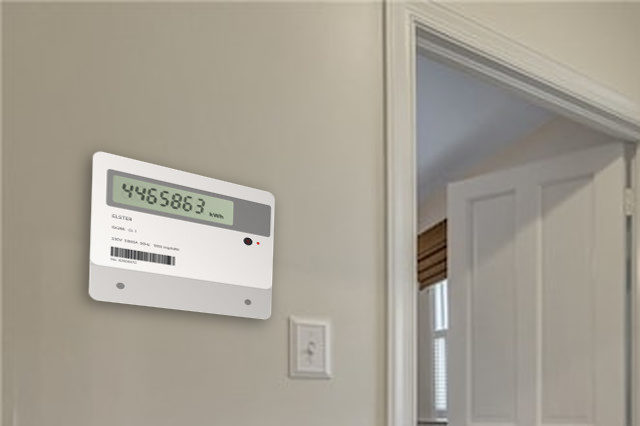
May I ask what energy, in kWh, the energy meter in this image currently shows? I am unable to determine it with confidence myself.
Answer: 4465863 kWh
